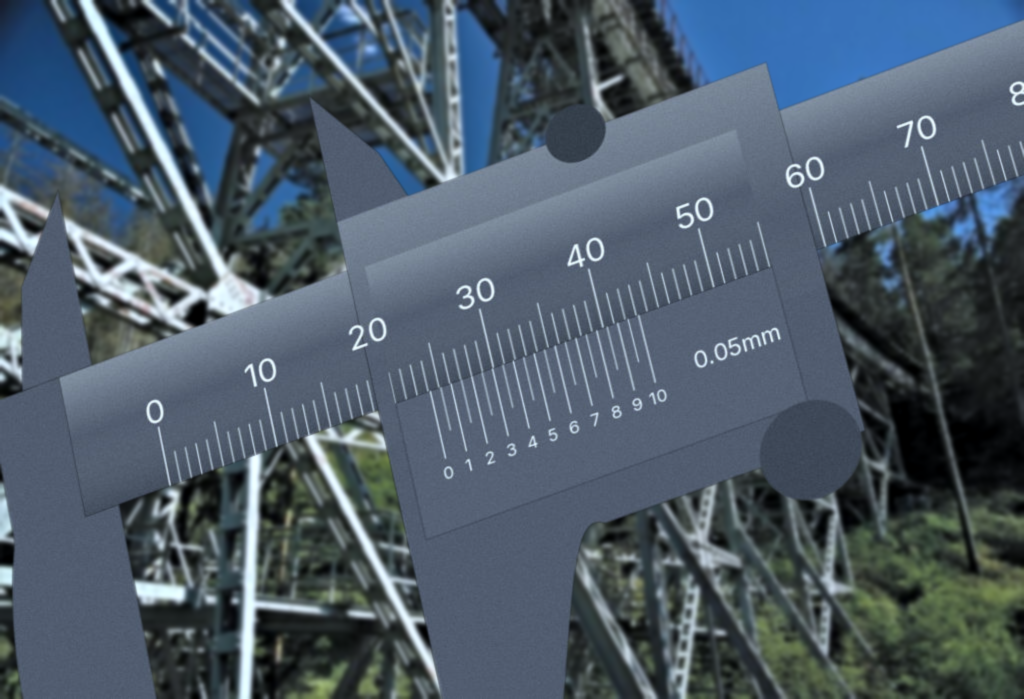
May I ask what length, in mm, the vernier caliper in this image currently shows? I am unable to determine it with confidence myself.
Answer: 24.2 mm
